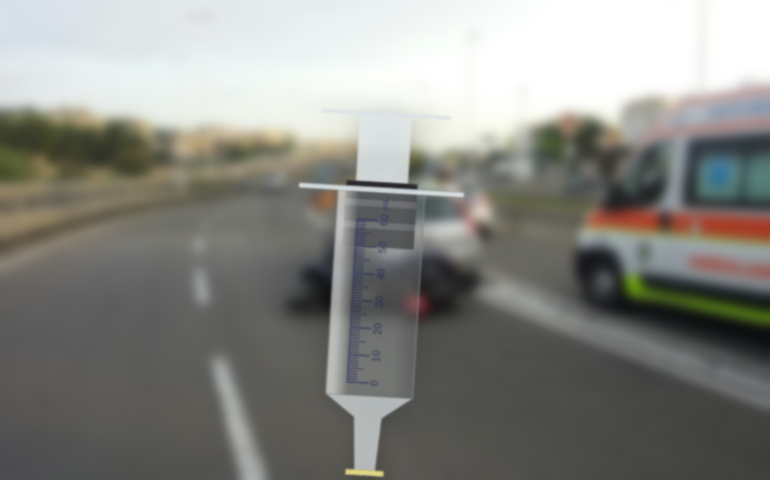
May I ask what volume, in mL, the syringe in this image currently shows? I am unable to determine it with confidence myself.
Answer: 50 mL
